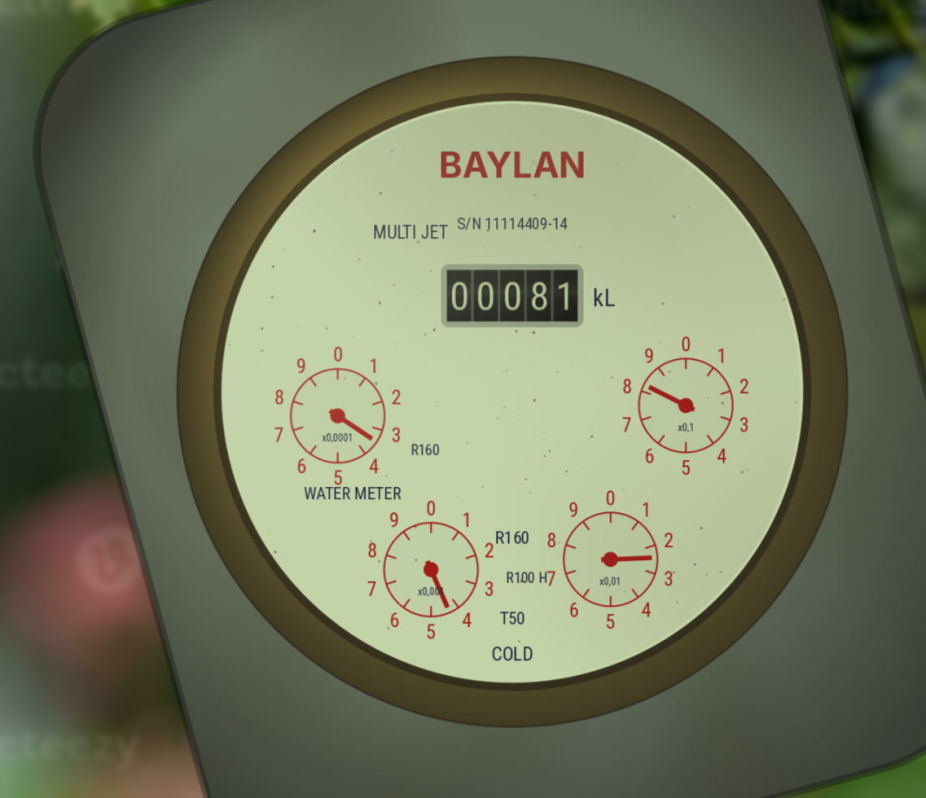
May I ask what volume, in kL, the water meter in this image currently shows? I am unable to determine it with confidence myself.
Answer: 81.8243 kL
